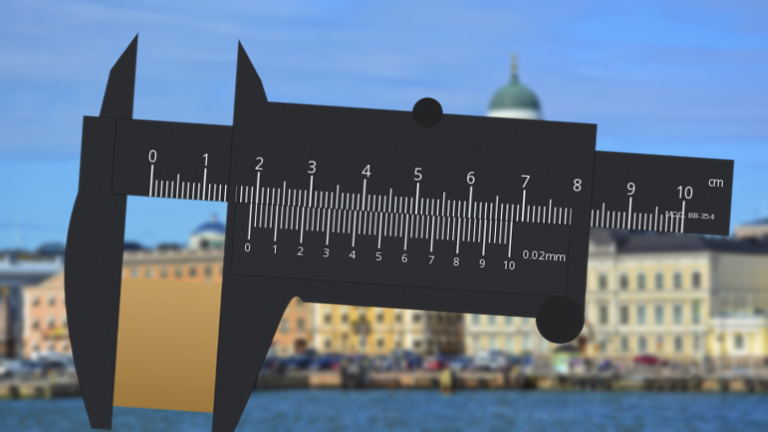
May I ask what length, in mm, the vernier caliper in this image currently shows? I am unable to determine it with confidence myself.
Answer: 19.0 mm
